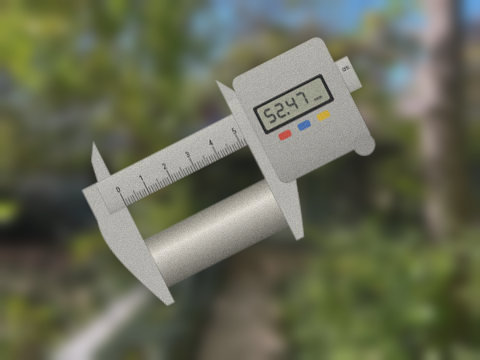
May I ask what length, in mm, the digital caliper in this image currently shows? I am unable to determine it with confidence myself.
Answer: 52.47 mm
